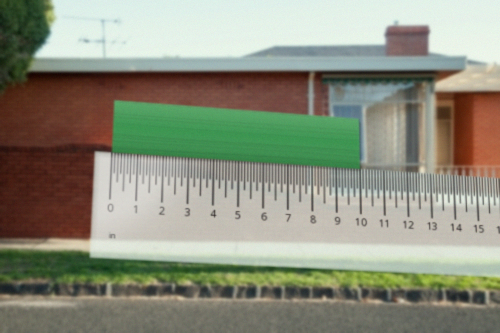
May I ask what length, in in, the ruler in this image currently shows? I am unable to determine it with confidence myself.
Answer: 10 in
